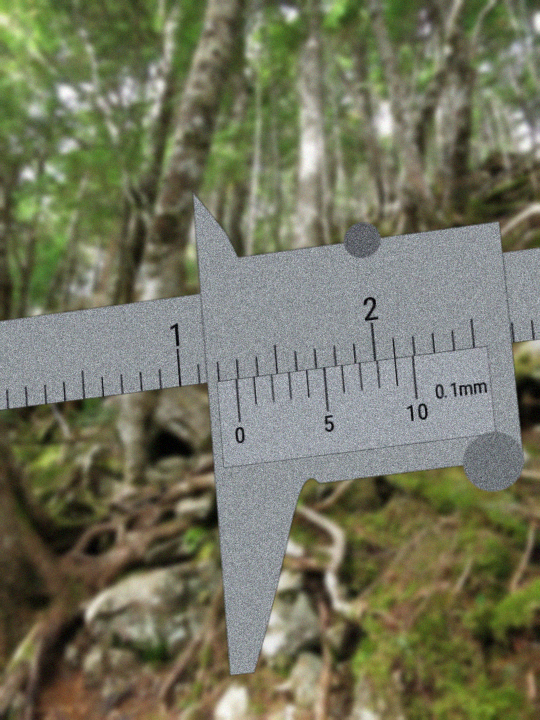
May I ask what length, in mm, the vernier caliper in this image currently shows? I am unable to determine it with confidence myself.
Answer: 12.9 mm
